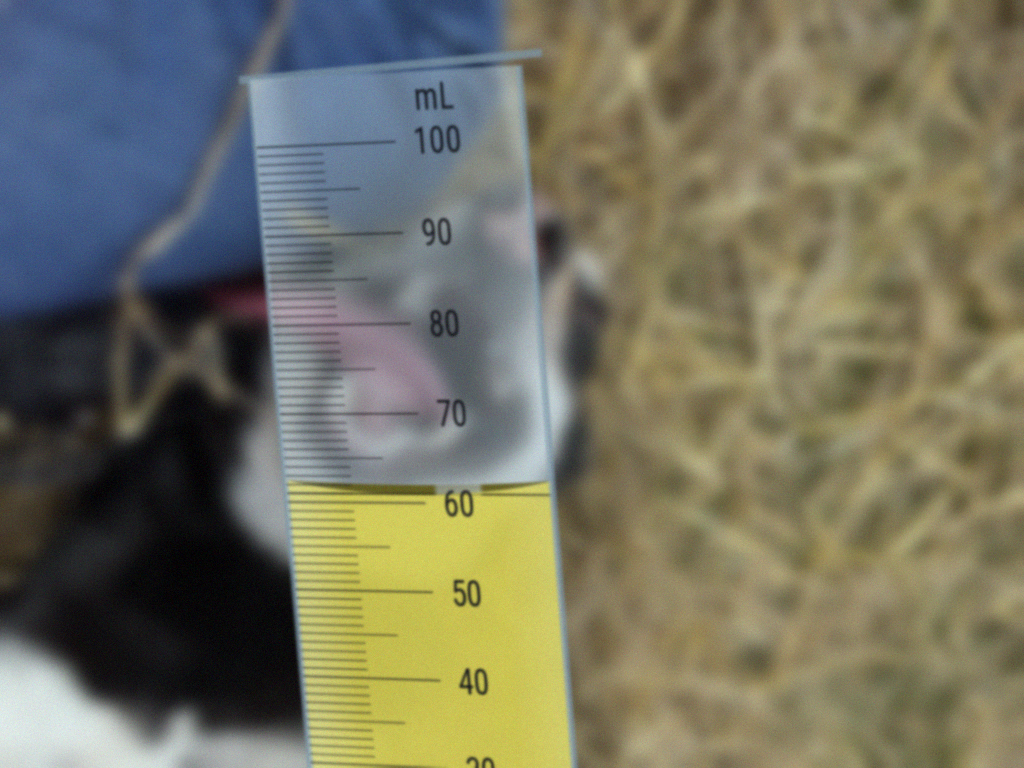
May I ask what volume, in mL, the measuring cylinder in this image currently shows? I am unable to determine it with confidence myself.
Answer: 61 mL
